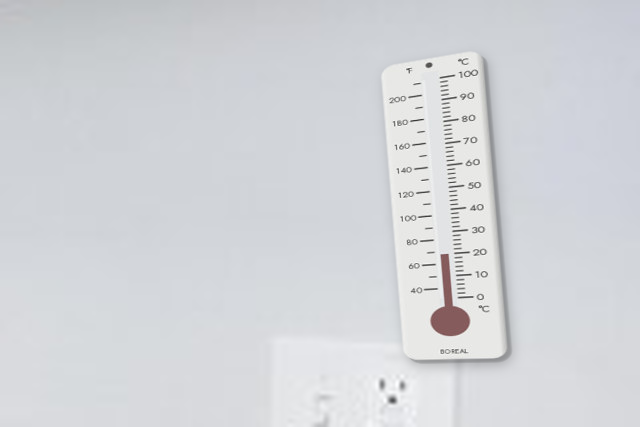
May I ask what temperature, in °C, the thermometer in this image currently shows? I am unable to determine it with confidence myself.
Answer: 20 °C
